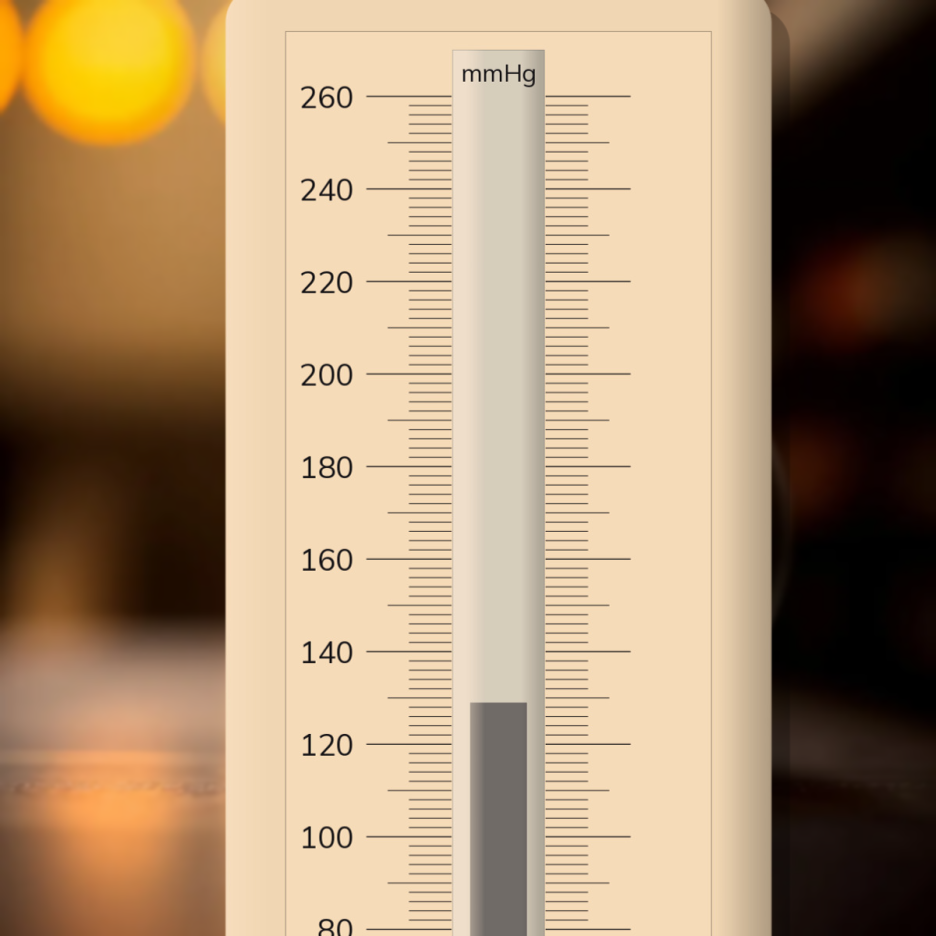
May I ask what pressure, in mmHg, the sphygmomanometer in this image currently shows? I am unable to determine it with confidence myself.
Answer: 129 mmHg
